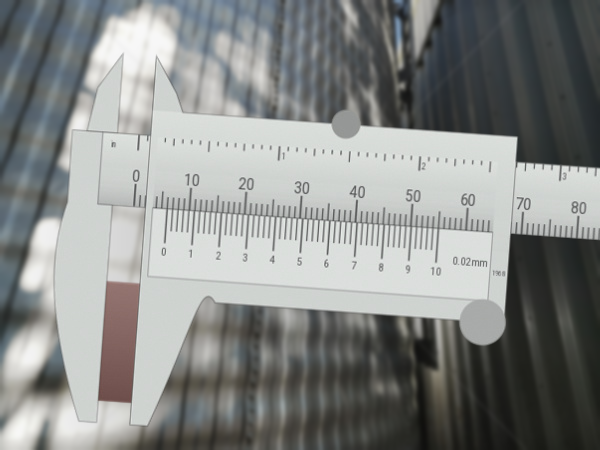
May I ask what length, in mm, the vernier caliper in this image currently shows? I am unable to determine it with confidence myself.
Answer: 6.0 mm
